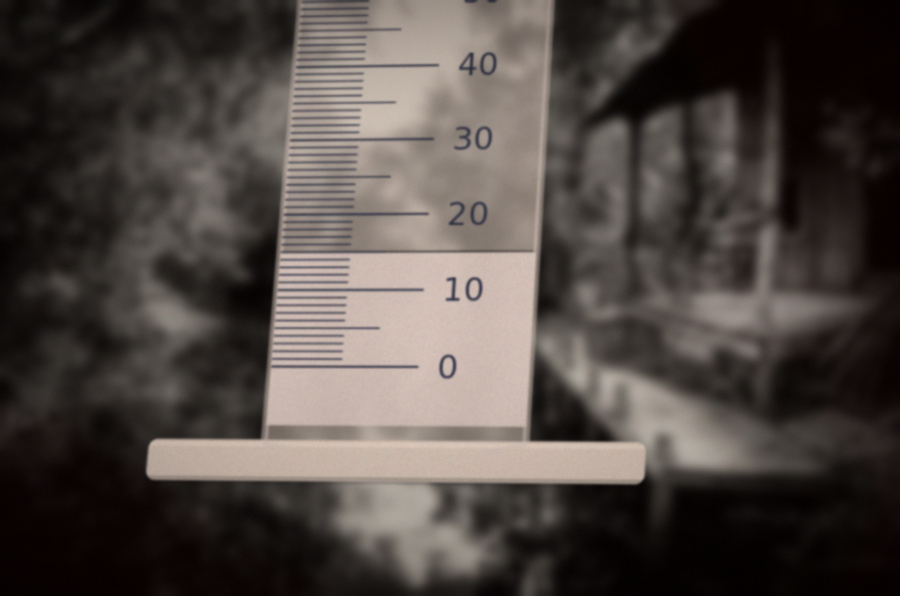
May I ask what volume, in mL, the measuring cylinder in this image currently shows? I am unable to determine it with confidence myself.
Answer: 15 mL
